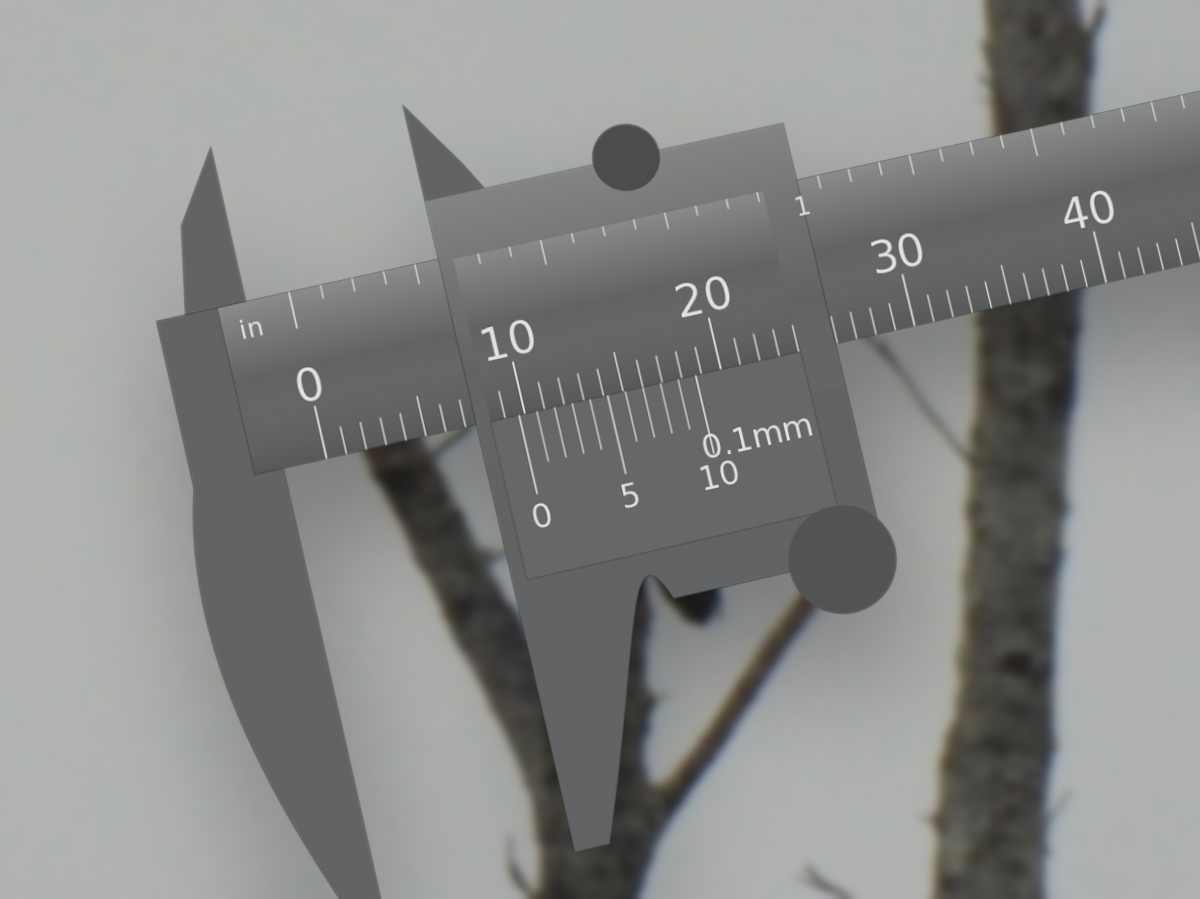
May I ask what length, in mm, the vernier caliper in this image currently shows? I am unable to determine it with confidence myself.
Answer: 9.7 mm
